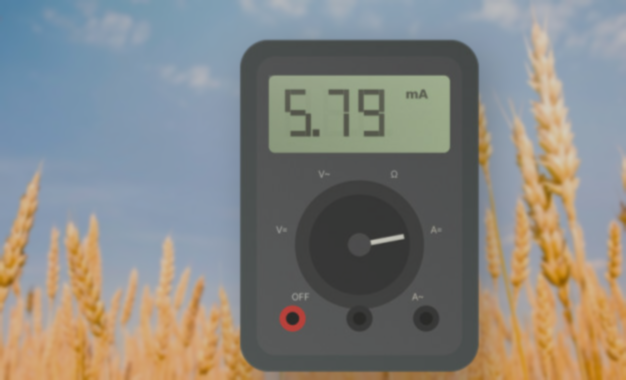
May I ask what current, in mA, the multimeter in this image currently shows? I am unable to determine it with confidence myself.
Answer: 5.79 mA
